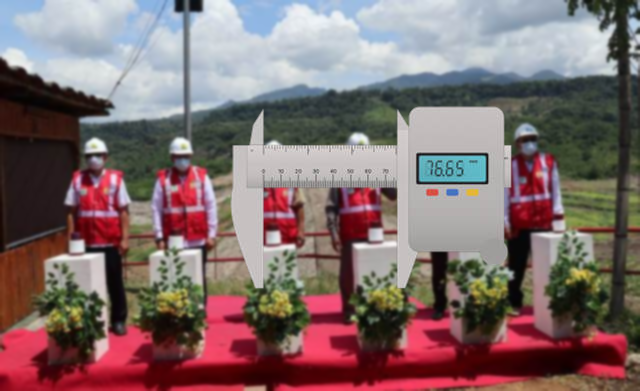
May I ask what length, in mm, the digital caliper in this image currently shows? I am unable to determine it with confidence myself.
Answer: 76.65 mm
